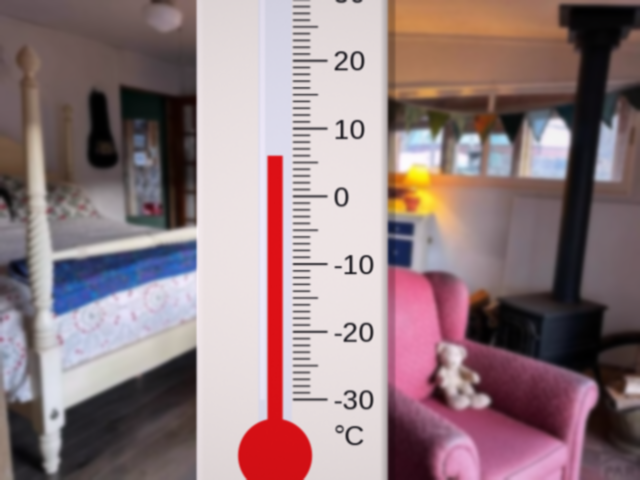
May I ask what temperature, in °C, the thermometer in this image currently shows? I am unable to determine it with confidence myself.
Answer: 6 °C
